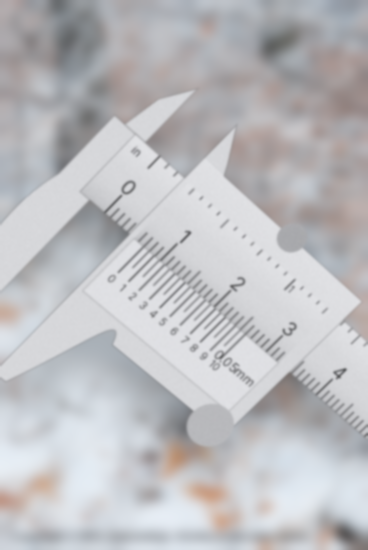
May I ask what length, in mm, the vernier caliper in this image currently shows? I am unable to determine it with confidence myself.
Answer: 7.0 mm
